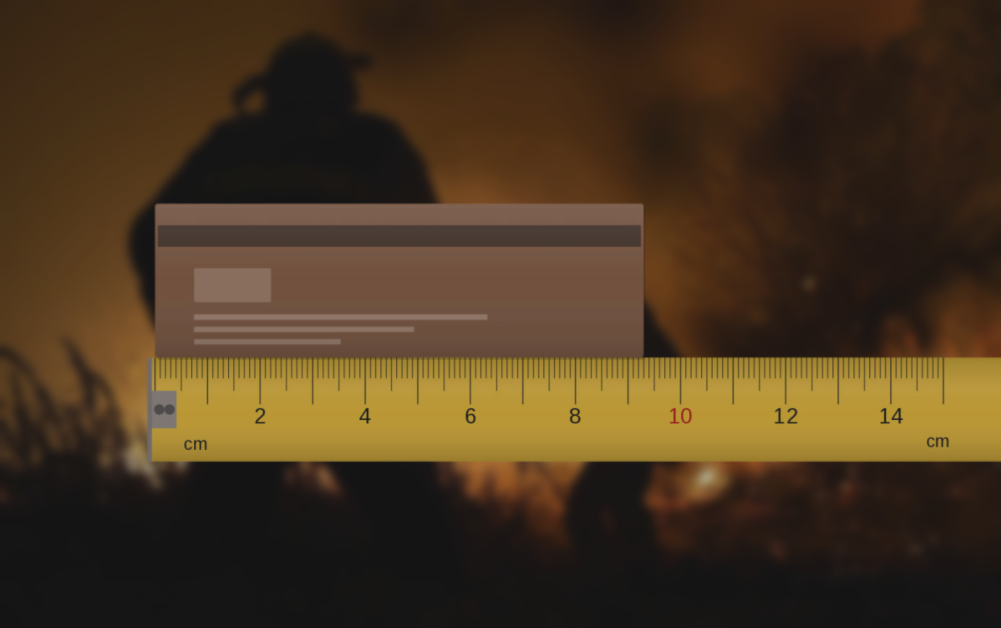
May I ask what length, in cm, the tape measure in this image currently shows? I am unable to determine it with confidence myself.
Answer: 9.3 cm
